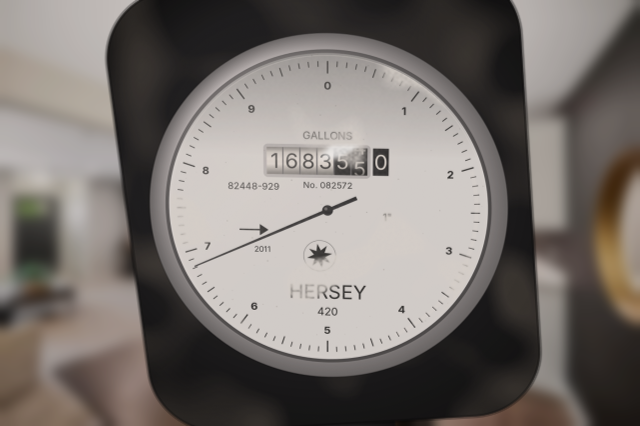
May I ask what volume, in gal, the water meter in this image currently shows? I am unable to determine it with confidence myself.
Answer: 1683546.8 gal
